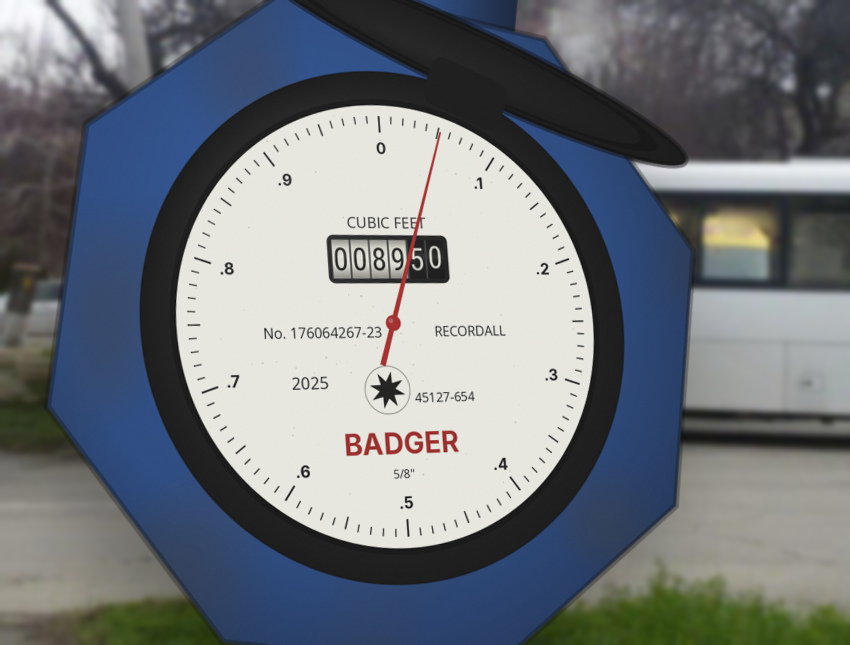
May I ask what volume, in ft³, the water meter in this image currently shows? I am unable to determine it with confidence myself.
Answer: 8950.05 ft³
